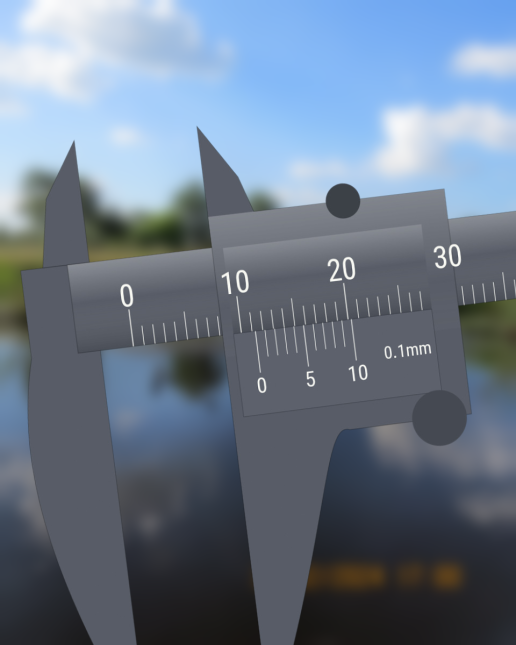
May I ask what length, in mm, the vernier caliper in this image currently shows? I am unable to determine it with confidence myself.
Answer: 11.3 mm
